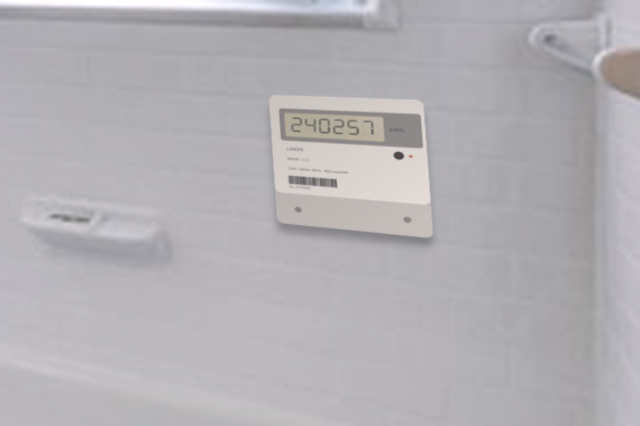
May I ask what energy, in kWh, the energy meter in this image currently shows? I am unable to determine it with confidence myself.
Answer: 240257 kWh
